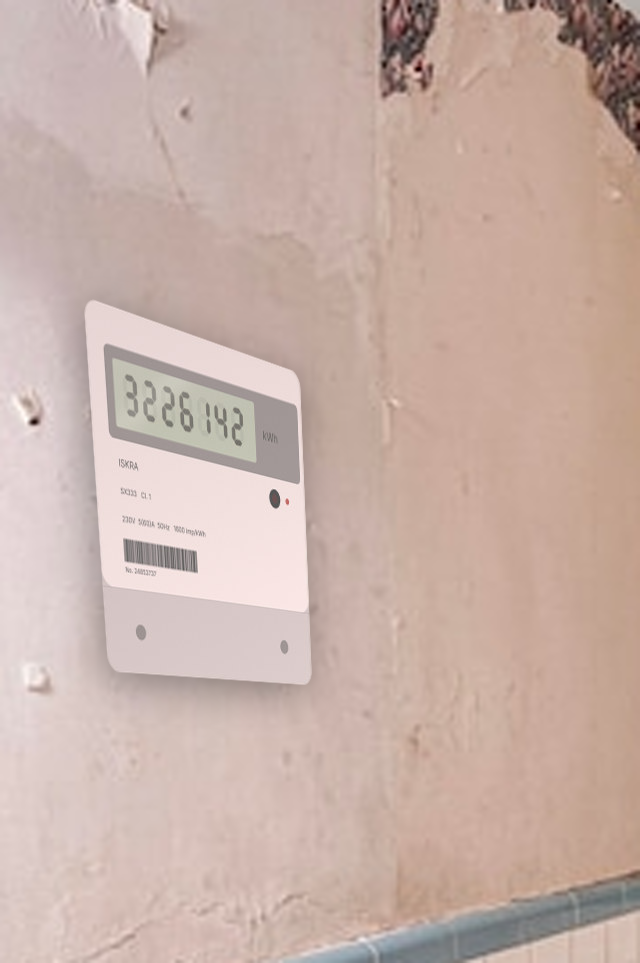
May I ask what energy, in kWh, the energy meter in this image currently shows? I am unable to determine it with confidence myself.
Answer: 3226142 kWh
